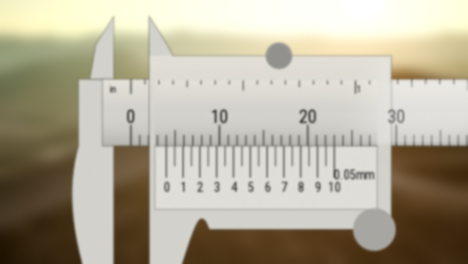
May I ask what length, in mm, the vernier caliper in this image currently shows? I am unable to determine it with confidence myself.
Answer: 4.0 mm
